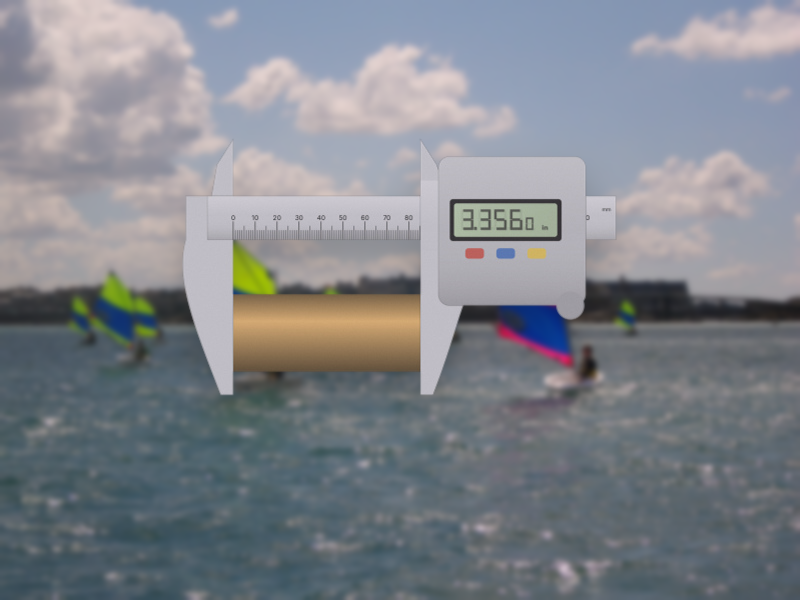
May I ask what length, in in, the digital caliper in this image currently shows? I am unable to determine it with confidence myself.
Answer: 3.3560 in
